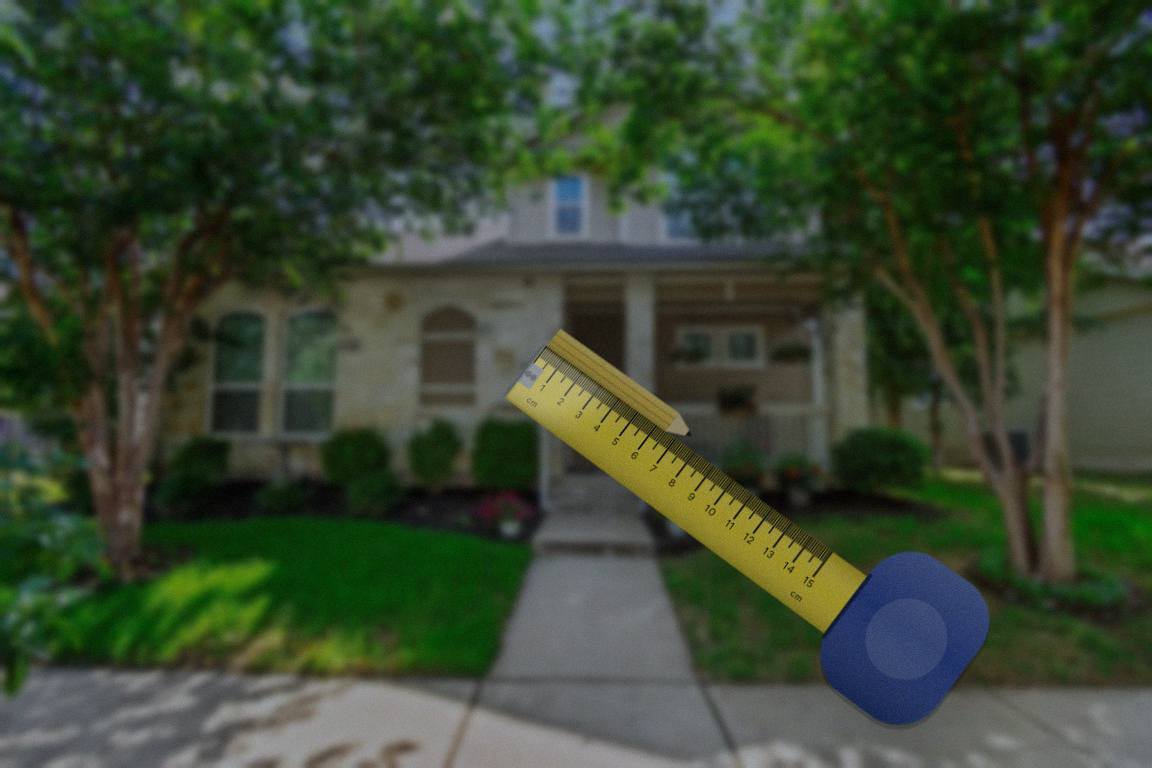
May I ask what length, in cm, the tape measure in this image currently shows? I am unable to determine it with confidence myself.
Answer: 7.5 cm
